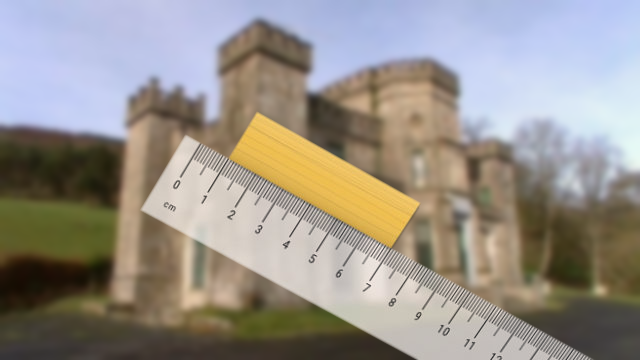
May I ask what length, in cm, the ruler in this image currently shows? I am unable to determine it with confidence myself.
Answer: 6 cm
